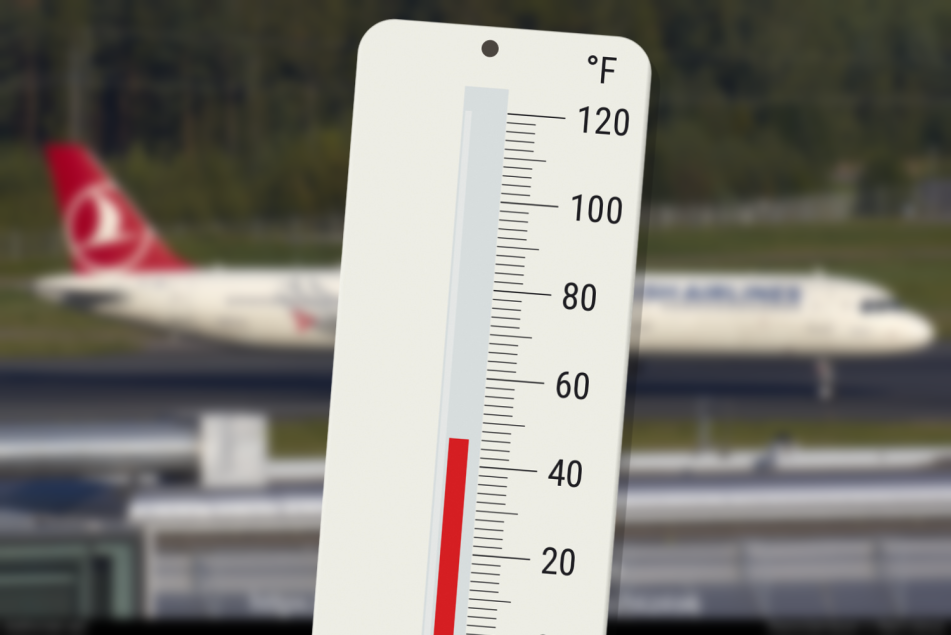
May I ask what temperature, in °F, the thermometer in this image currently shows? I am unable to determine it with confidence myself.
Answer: 46 °F
